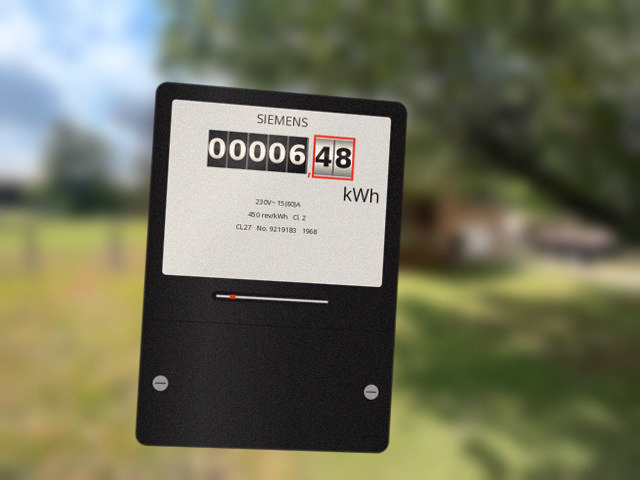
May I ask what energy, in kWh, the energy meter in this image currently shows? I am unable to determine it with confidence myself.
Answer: 6.48 kWh
